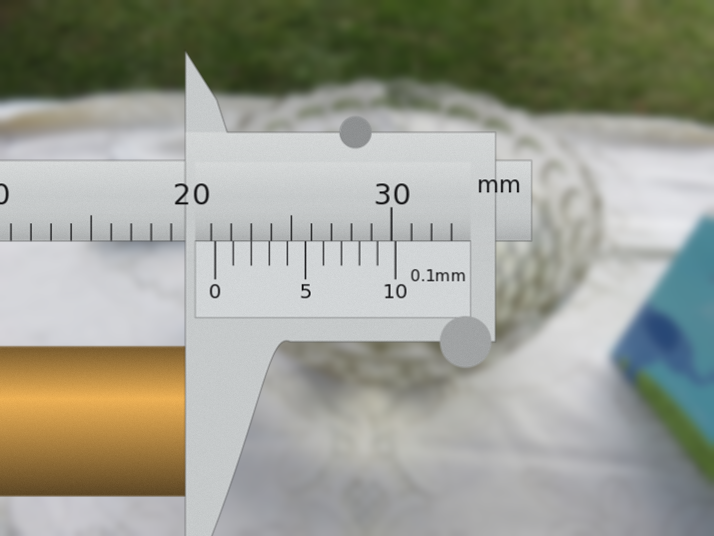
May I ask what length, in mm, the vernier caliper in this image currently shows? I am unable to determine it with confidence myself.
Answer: 21.2 mm
